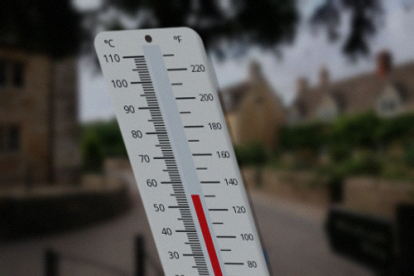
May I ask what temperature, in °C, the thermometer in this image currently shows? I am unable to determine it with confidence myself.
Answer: 55 °C
